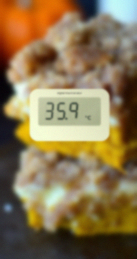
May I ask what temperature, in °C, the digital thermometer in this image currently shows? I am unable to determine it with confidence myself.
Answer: 35.9 °C
